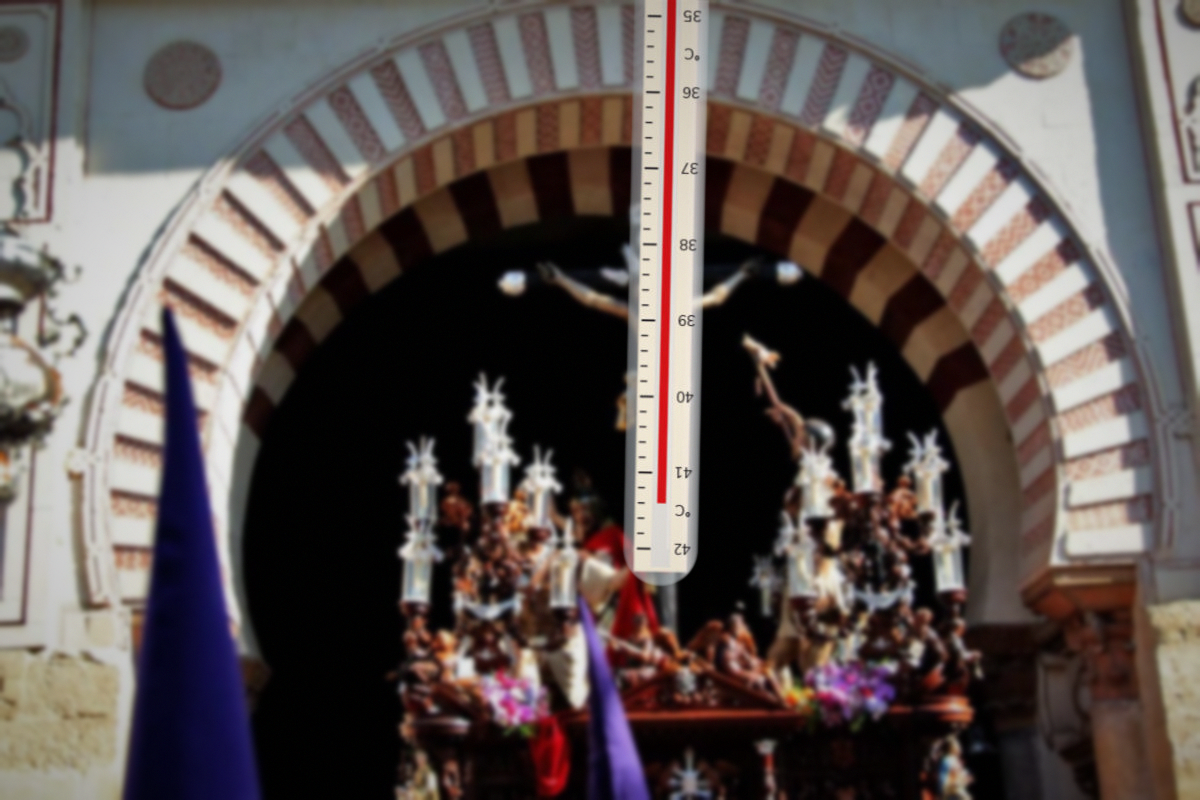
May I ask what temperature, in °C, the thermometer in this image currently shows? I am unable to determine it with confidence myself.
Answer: 41.4 °C
